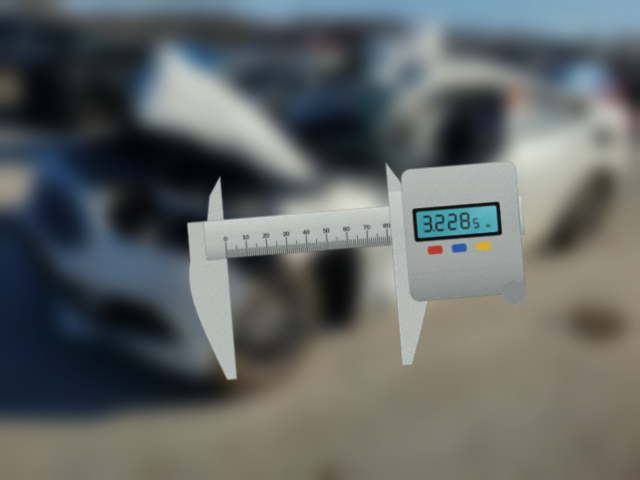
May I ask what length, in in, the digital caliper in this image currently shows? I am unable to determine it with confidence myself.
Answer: 3.2285 in
